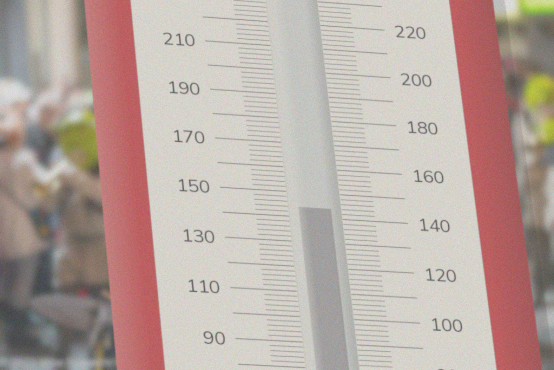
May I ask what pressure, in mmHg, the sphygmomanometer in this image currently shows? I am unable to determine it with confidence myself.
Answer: 144 mmHg
